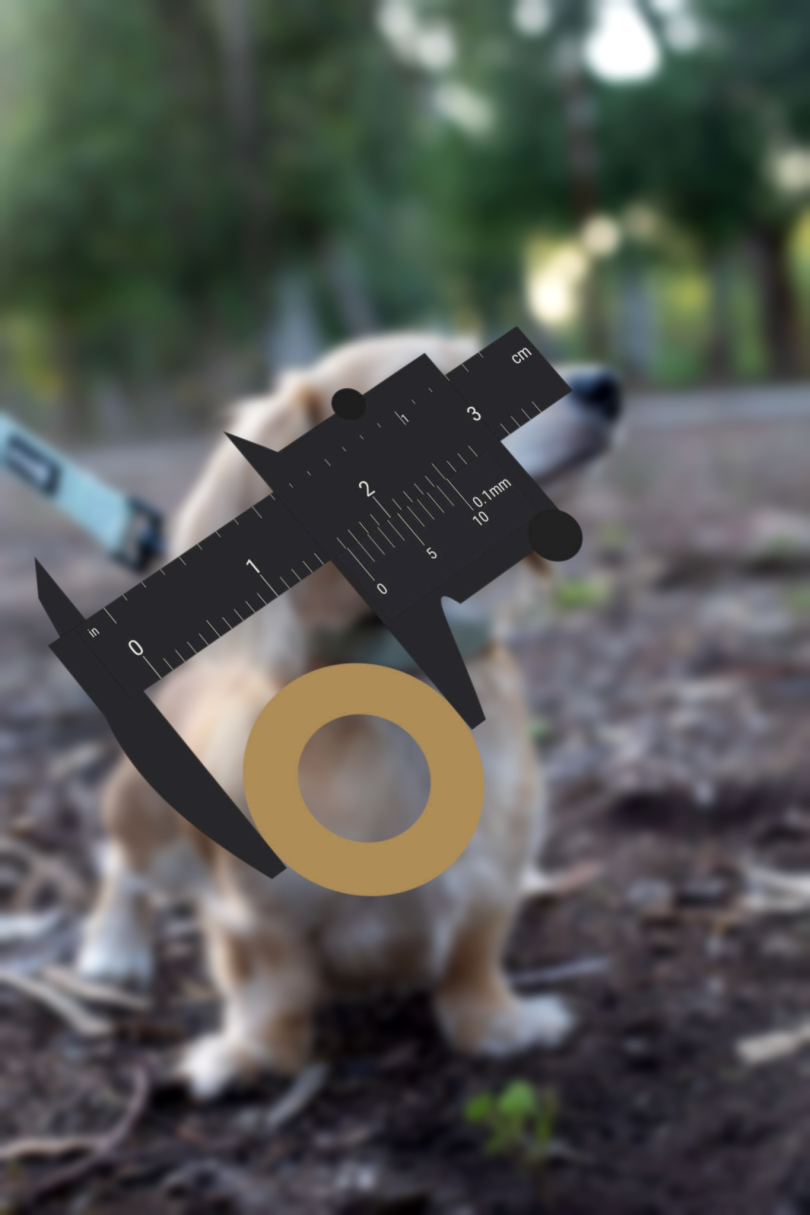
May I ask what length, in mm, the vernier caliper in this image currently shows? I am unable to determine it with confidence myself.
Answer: 16.1 mm
